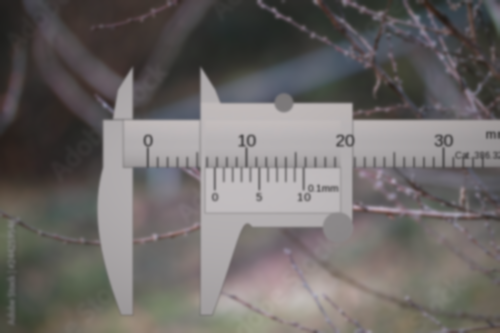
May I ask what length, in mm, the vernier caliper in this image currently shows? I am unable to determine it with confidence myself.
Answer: 6.8 mm
